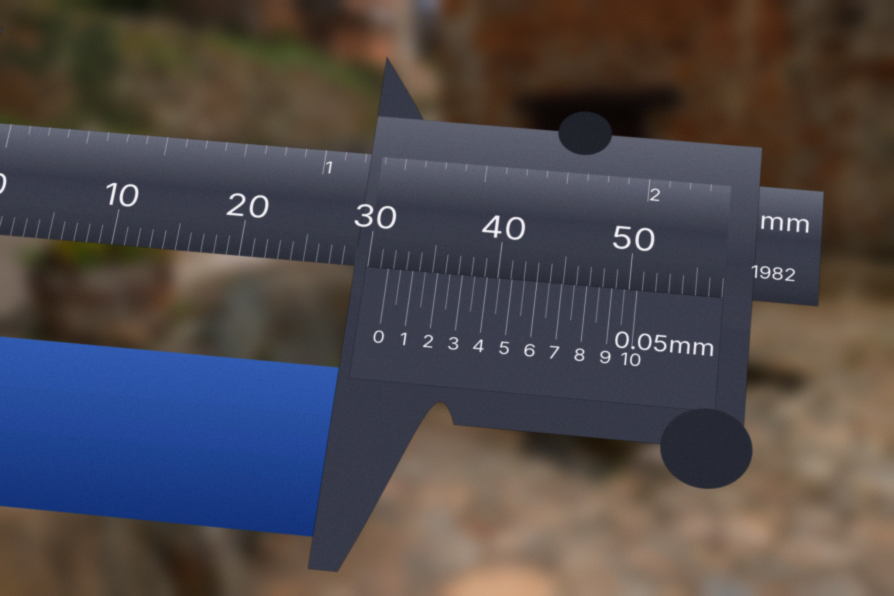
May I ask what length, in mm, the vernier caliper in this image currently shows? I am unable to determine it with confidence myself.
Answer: 31.6 mm
